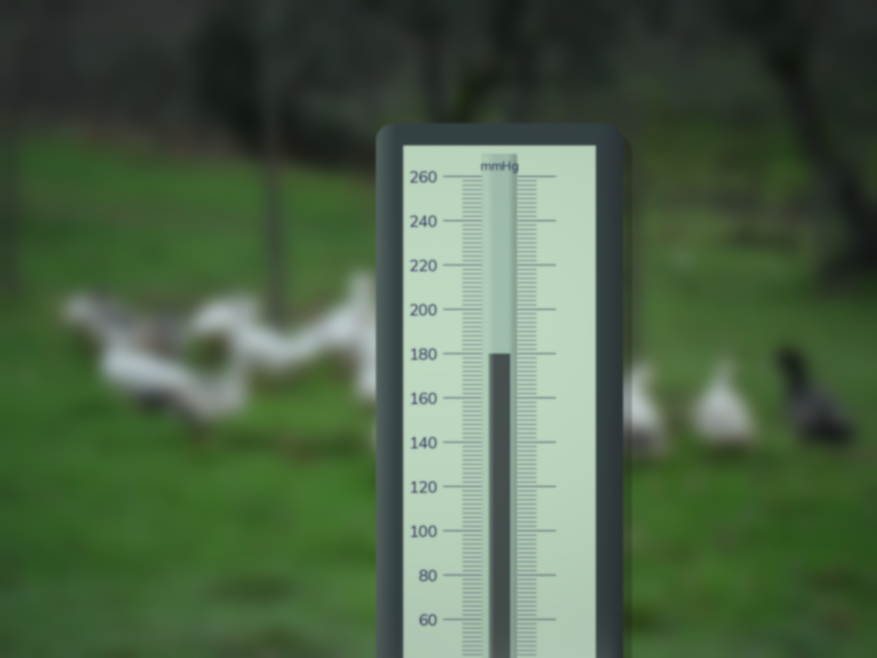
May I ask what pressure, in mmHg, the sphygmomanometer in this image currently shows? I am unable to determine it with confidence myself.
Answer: 180 mmHg
